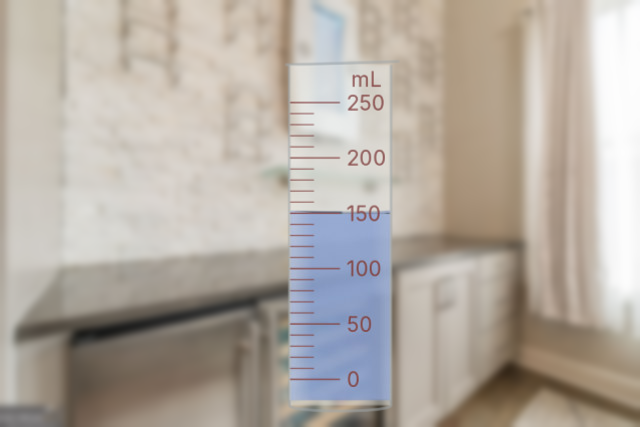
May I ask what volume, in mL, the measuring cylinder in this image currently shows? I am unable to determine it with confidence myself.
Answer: 150 mL
